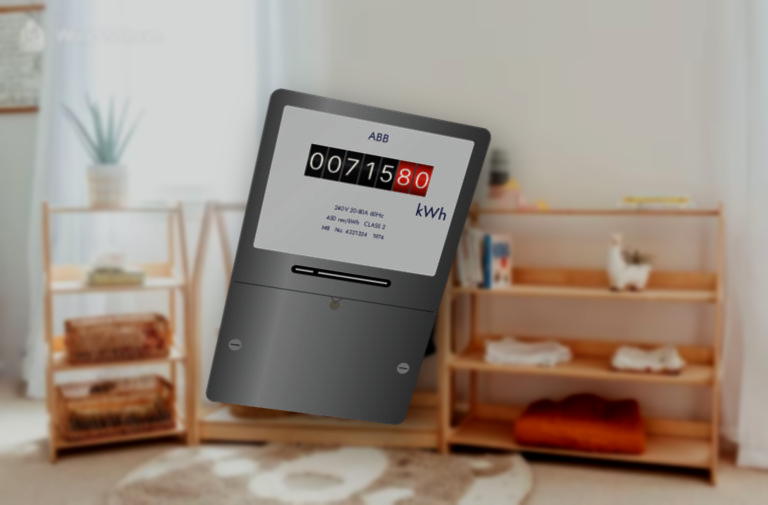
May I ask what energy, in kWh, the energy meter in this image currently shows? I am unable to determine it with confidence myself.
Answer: 715.80 kWh
